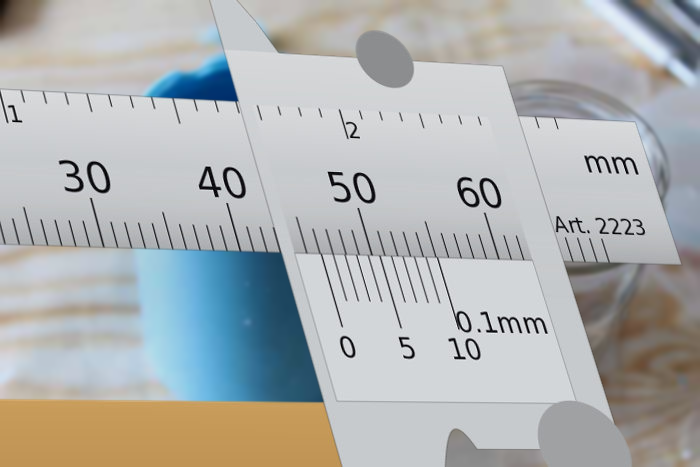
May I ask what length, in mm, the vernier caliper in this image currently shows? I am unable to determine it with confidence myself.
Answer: 46.1 mm
